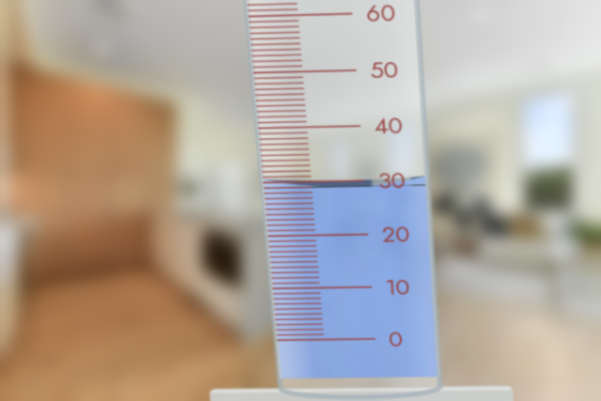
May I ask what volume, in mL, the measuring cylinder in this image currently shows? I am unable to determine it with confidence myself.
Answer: 29 mL
